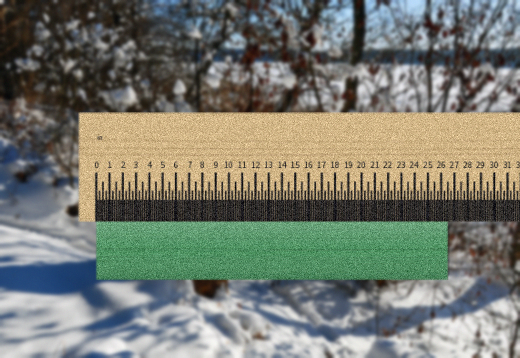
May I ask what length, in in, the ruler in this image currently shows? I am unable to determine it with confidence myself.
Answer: 26.5 in
